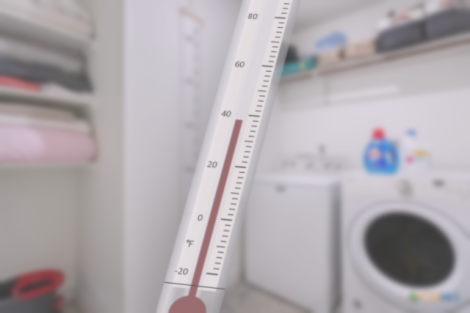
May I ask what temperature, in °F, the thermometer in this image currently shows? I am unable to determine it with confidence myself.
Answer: 38 °F
